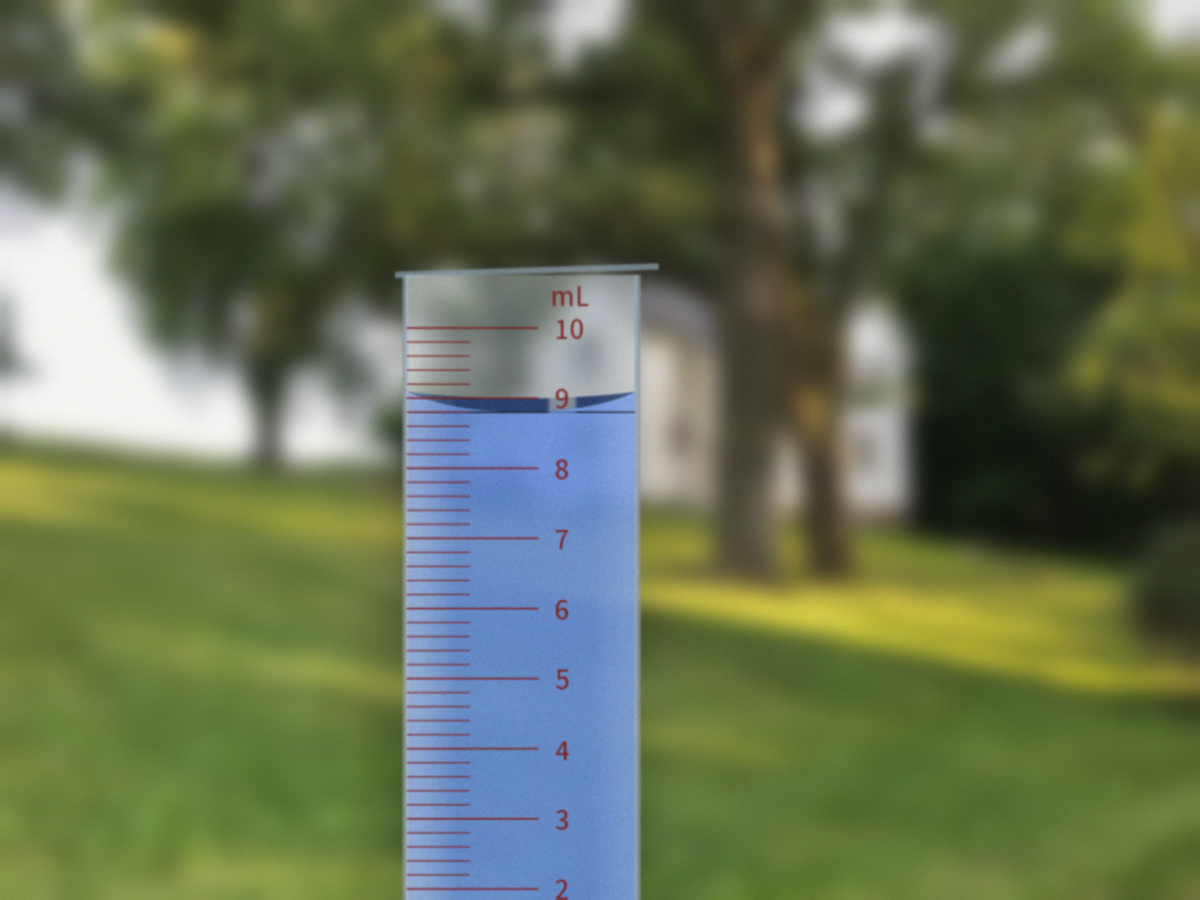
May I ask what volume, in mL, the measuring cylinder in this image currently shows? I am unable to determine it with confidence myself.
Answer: 8.8 mL
